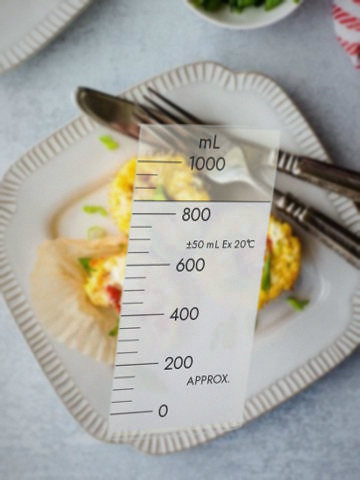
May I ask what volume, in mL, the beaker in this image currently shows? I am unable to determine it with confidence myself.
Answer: 850 mL
